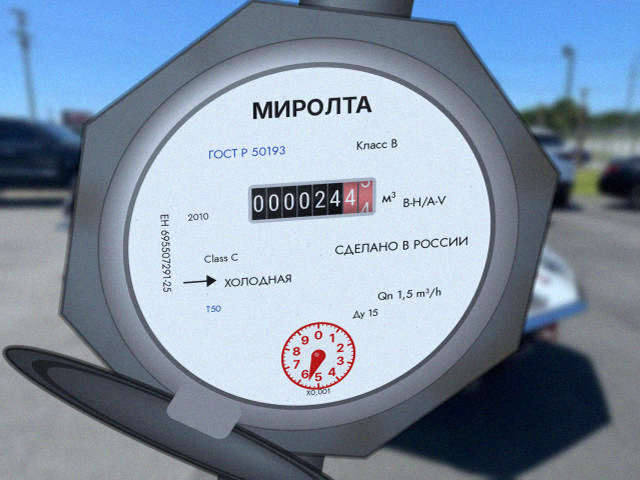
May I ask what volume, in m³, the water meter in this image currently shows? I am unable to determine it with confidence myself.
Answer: 24.435 m³
